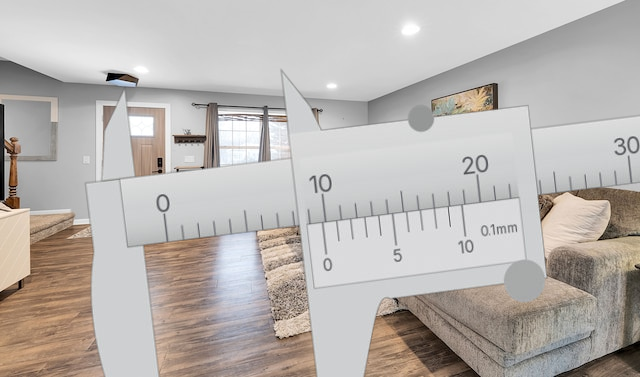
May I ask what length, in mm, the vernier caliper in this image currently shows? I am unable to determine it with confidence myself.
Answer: 9.8 mm
